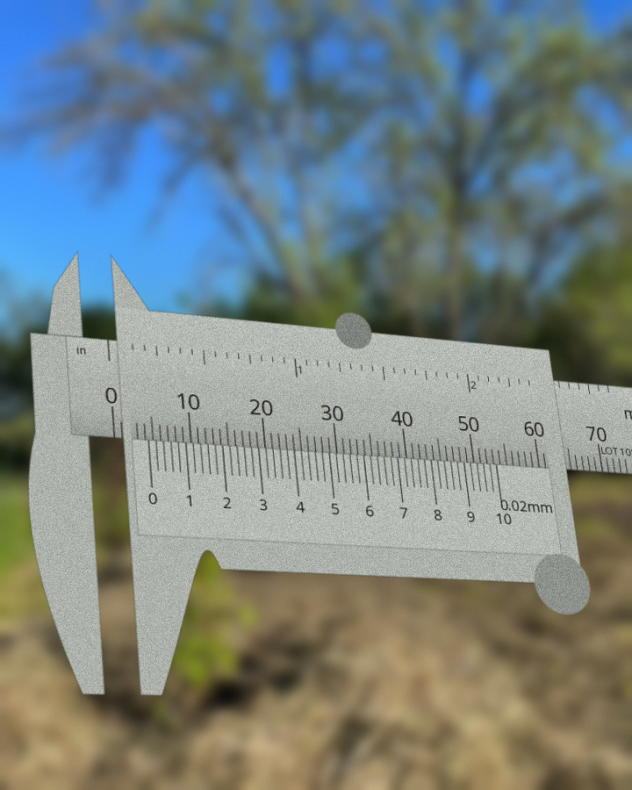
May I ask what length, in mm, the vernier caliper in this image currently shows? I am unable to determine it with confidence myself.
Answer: 4.4 mm
